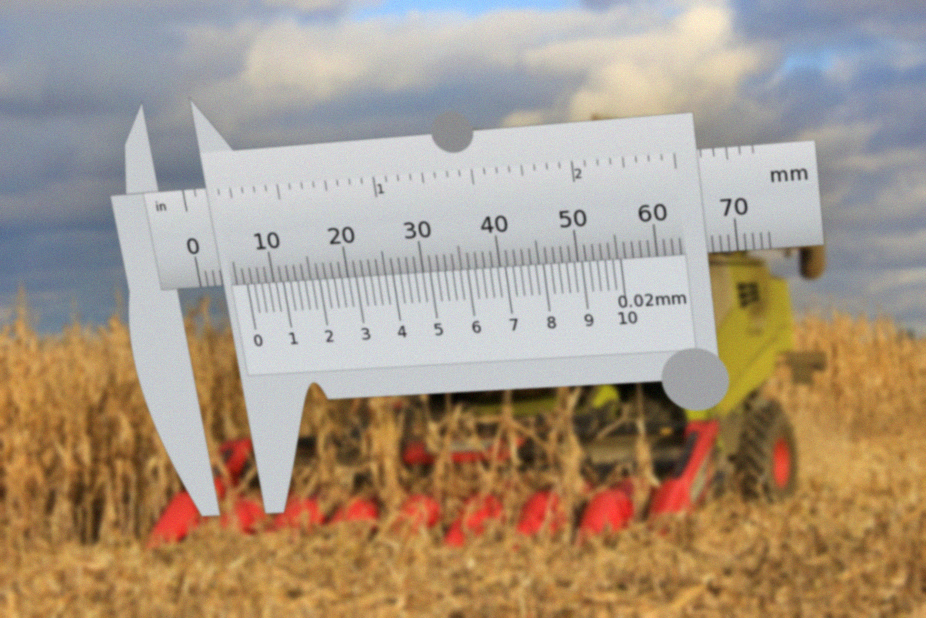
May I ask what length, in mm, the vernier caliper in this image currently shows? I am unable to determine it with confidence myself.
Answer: 6.4 mm
